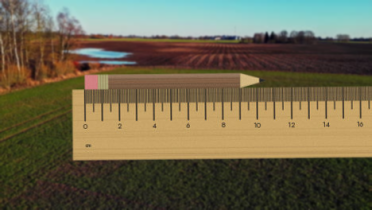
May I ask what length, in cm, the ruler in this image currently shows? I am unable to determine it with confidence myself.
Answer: 10.5 cm
